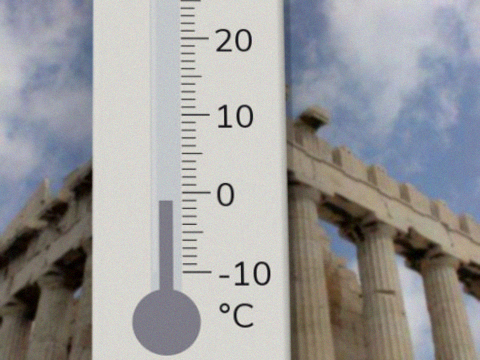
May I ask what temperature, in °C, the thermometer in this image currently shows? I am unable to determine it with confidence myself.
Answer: -1 °C
